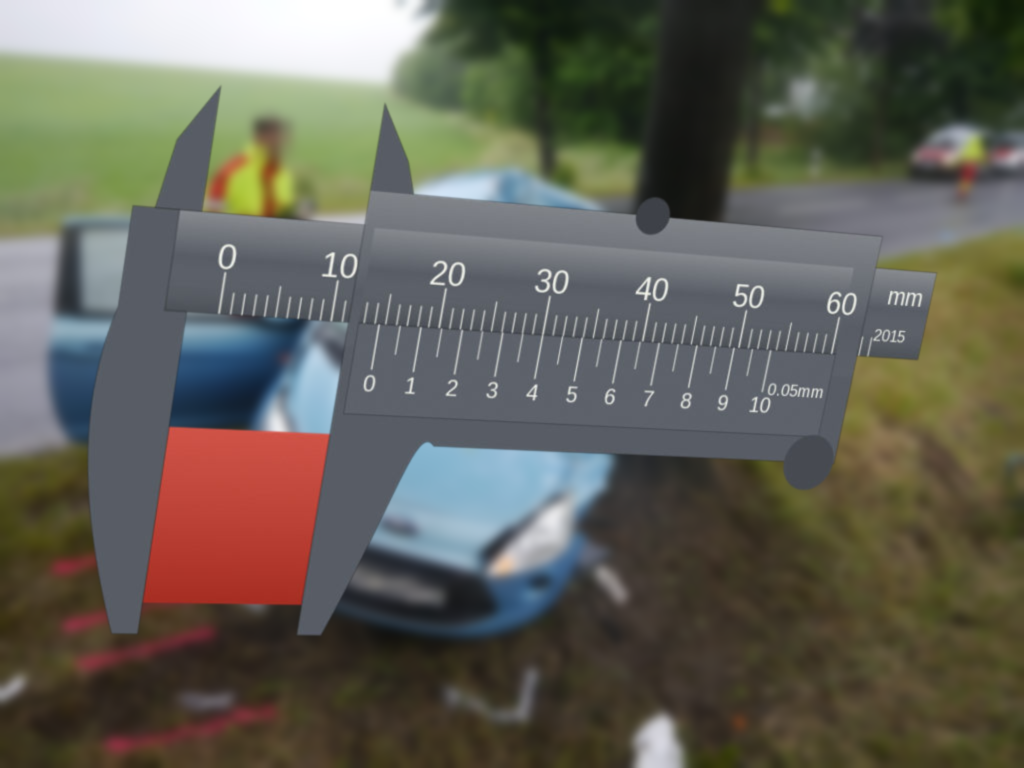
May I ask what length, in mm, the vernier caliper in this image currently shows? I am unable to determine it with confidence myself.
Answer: 14.4 mm
